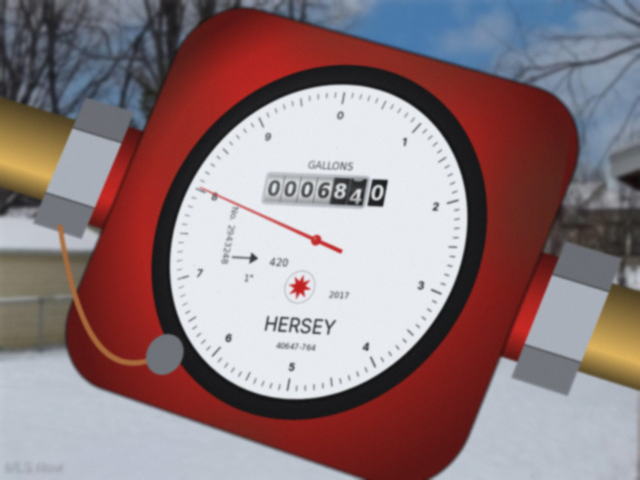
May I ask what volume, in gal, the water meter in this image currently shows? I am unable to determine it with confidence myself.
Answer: 6838.0 gal
